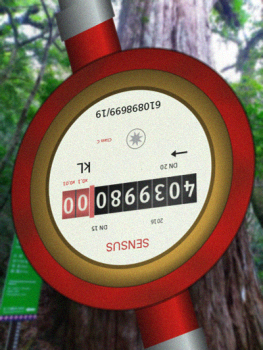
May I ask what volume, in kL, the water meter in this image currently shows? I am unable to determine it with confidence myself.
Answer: 4039980.00 kL
